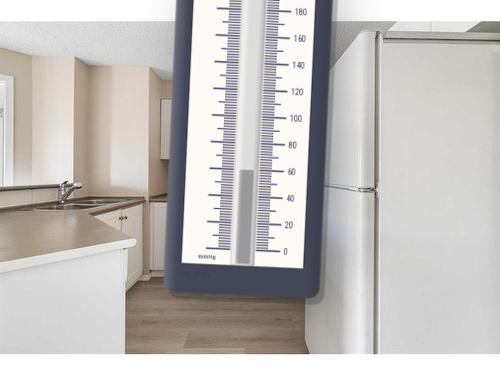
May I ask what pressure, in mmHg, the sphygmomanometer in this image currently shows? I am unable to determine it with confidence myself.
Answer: 60 mmHg
